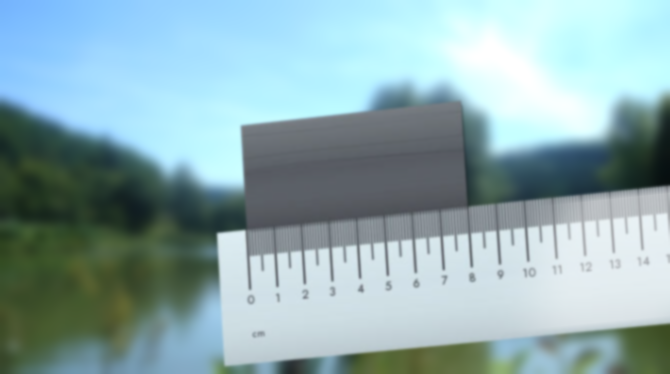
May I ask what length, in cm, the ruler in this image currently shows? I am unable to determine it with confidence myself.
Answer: 8 cm
